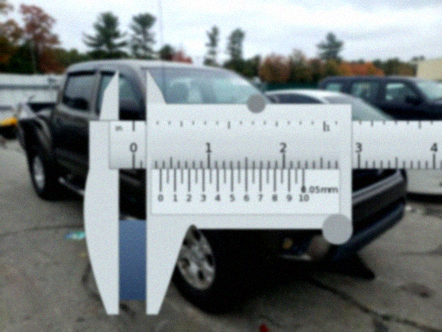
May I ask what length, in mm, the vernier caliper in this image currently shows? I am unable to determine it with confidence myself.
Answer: 3.6 mm
